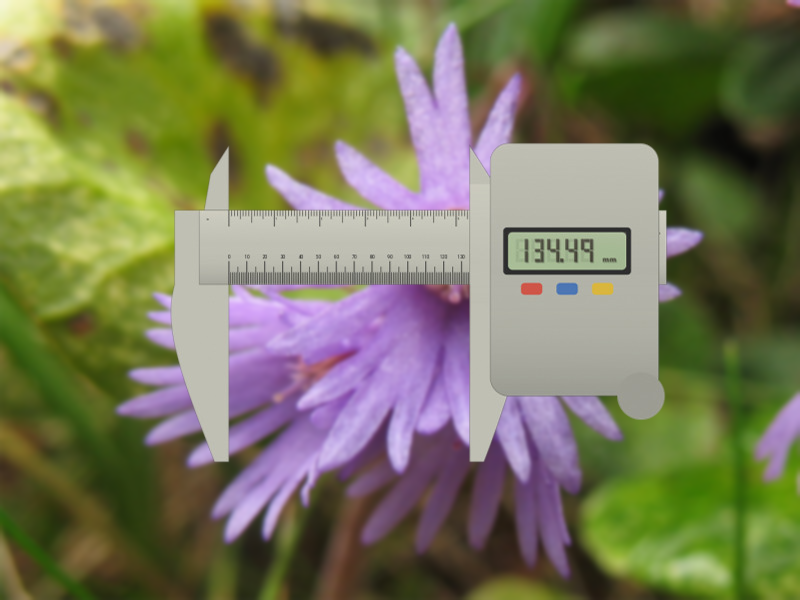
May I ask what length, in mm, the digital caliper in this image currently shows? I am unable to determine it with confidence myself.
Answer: 134.49 mm
